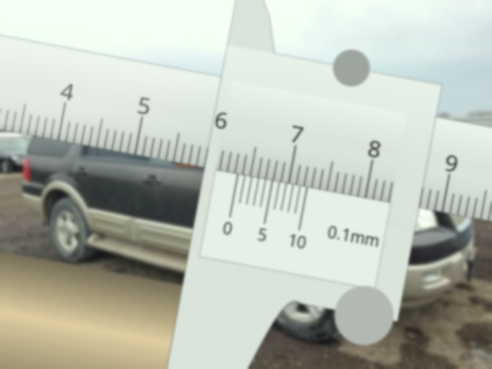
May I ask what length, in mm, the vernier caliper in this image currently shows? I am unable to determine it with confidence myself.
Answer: 63.4 mm
